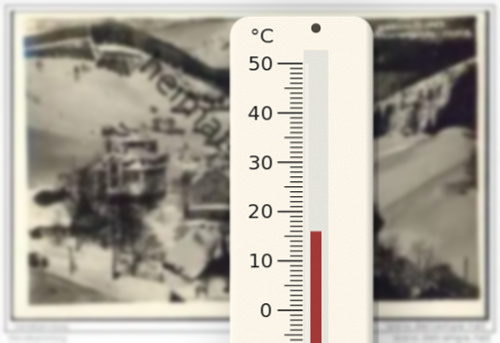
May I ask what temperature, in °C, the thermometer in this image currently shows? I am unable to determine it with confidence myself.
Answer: 16 °C
